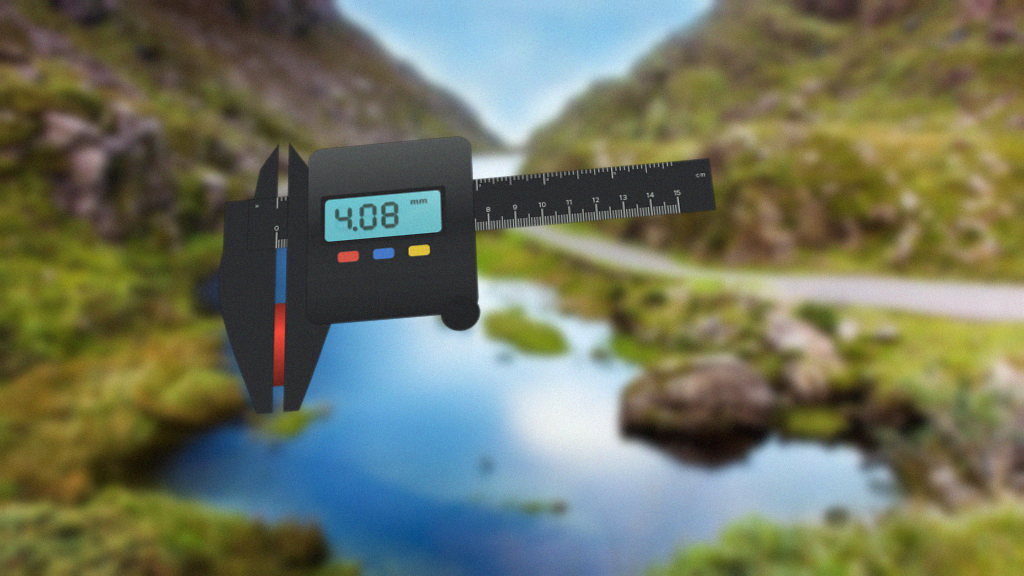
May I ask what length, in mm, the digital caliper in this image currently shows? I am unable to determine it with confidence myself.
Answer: 4.08 mm
